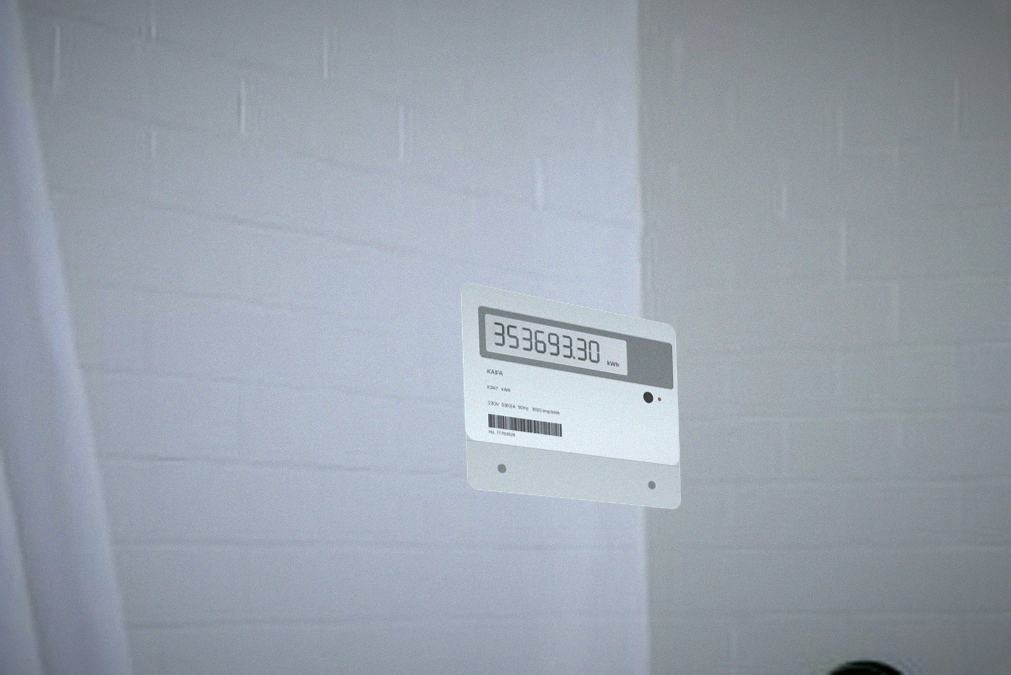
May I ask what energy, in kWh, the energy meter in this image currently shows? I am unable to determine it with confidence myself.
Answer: 353693.30 kWh
